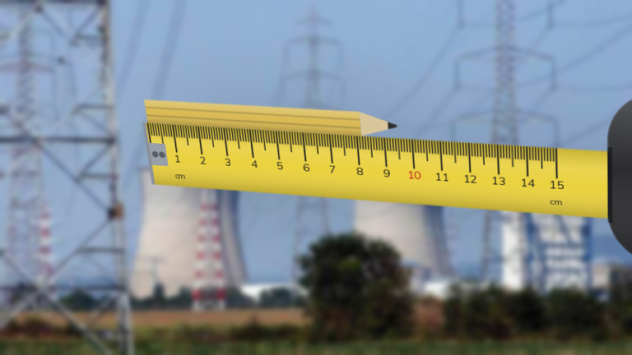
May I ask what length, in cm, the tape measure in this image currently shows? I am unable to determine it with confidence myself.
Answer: 9.5 cm
